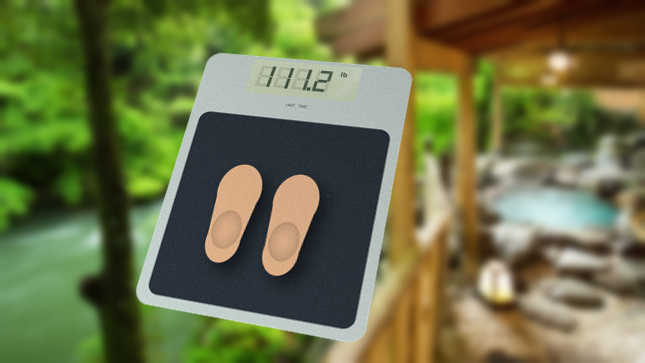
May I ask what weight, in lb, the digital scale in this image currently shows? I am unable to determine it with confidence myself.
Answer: 111.2 lb
